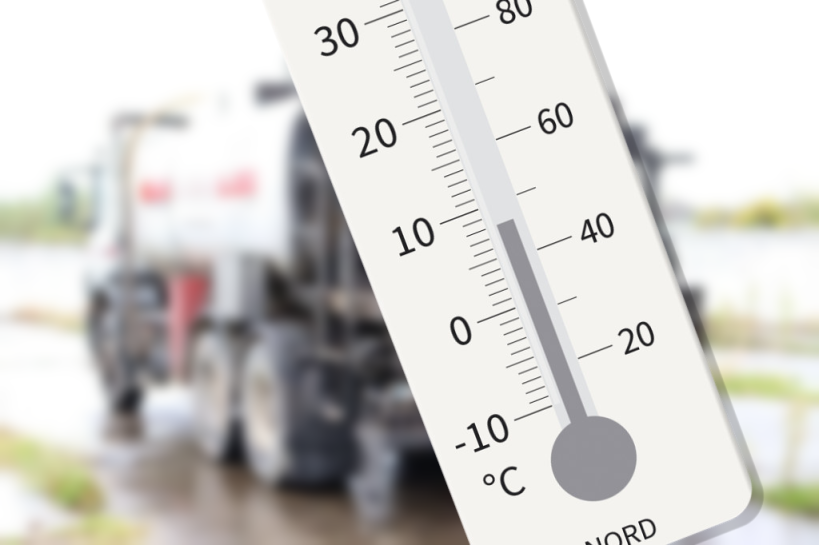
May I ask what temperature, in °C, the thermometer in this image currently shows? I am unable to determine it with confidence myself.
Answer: 8 °C
